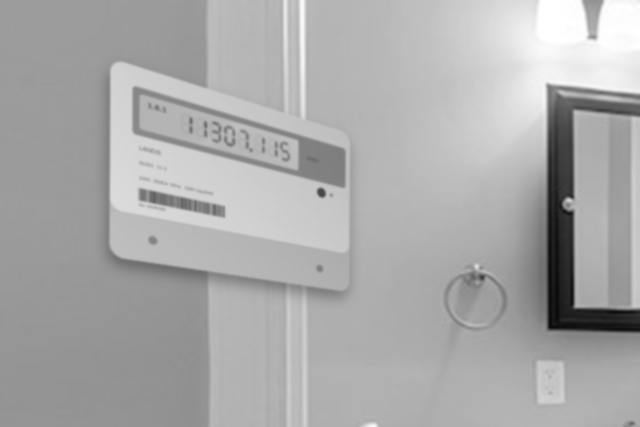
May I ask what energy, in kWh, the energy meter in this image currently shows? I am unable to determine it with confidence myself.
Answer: 11307.115 kWh
